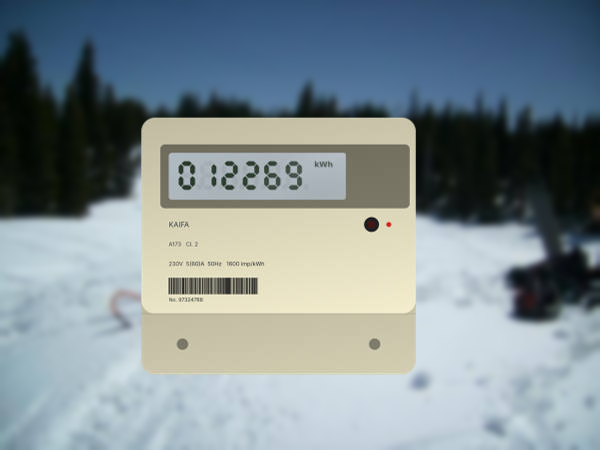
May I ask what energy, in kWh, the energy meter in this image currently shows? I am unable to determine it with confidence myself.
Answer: 12269 kWh
